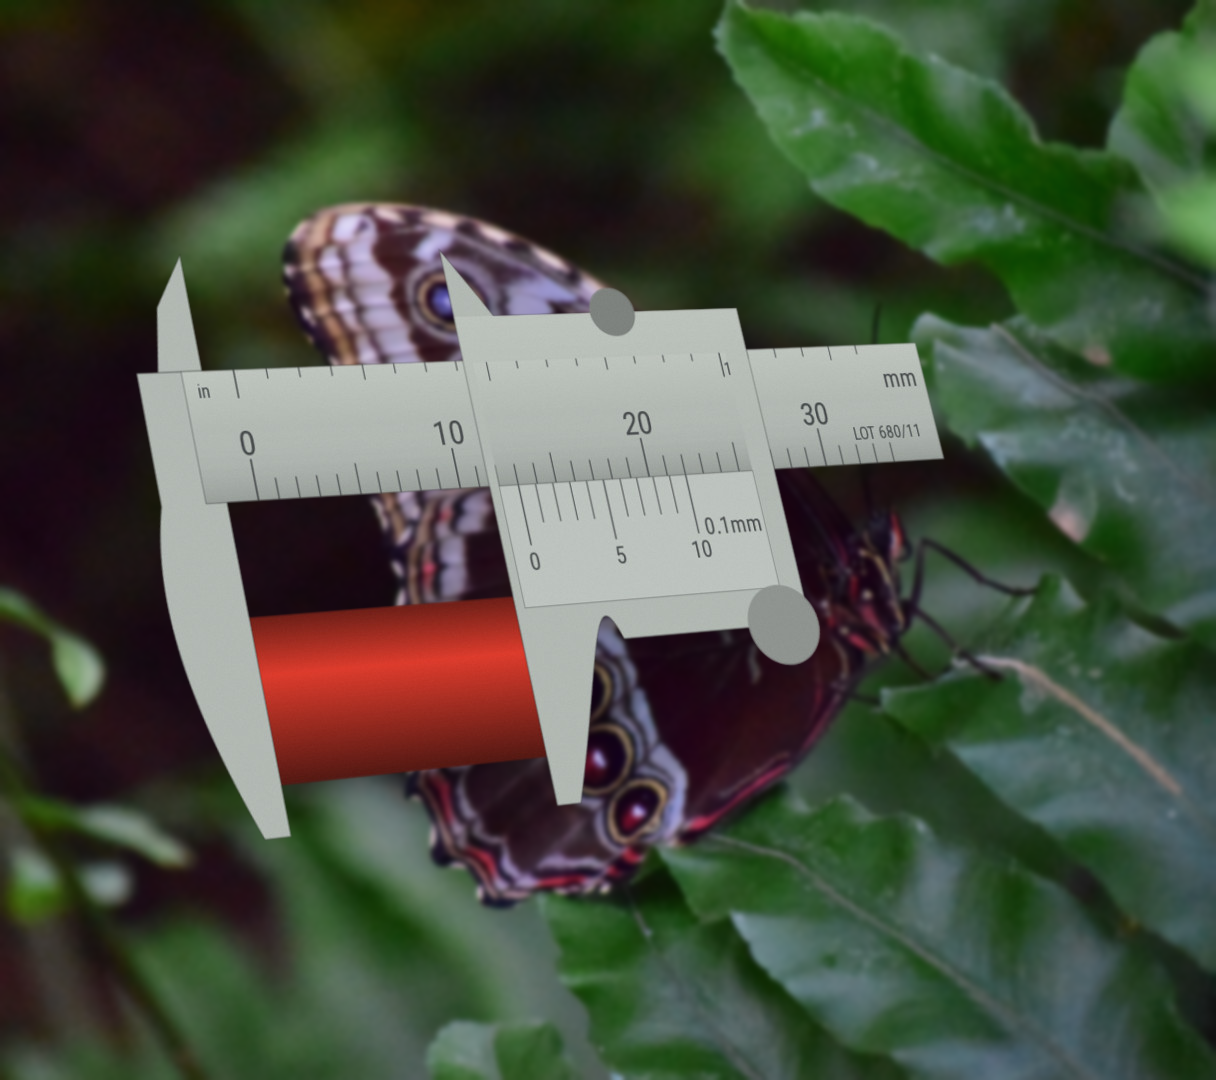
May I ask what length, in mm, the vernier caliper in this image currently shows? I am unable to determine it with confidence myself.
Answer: 13.0 mm
